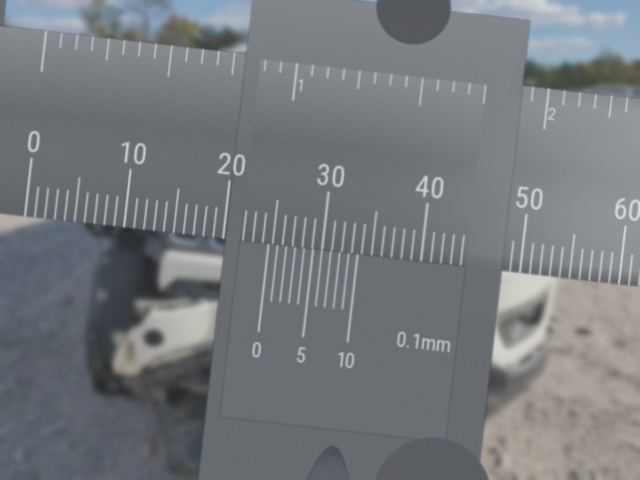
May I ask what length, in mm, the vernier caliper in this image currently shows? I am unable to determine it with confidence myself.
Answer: 24.6 mm
